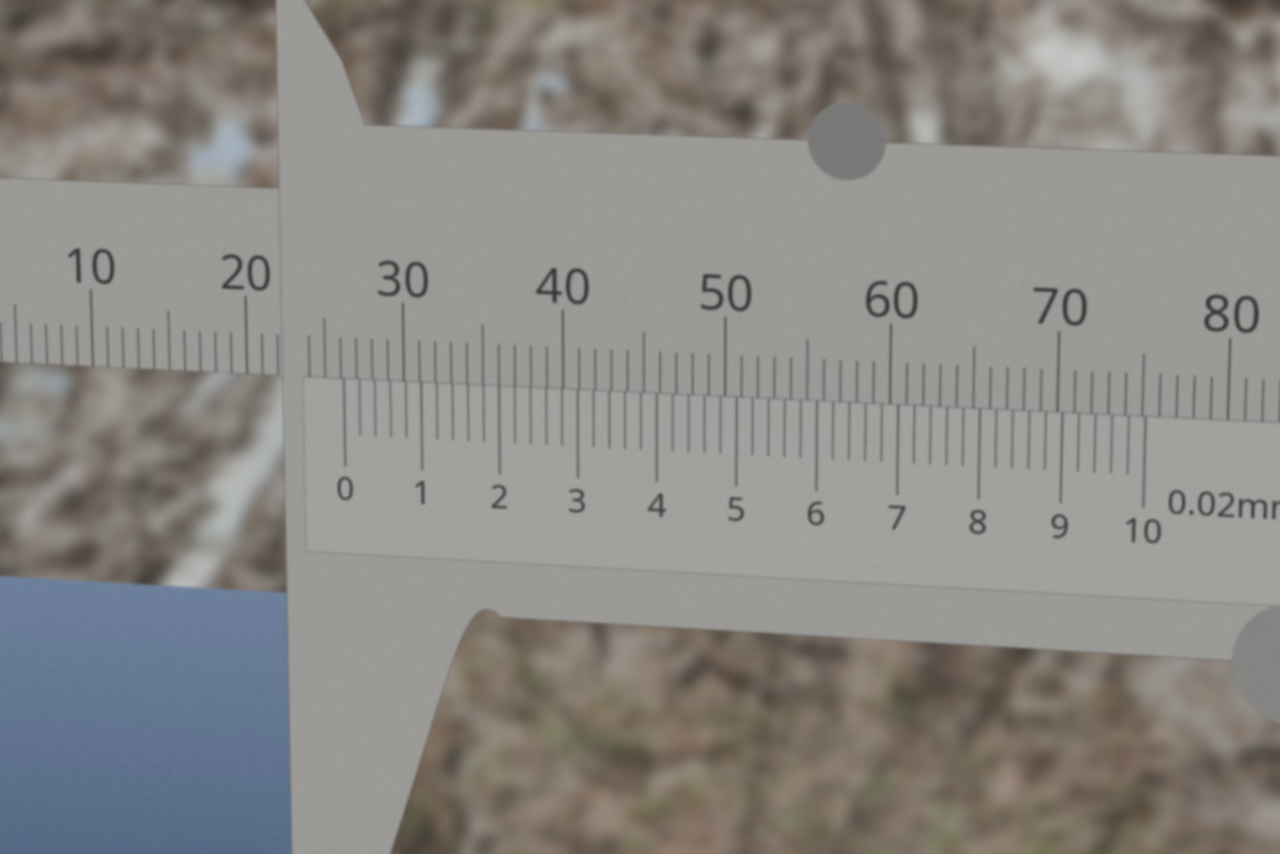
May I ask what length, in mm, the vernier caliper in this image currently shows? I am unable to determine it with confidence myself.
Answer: 26.2 mm
